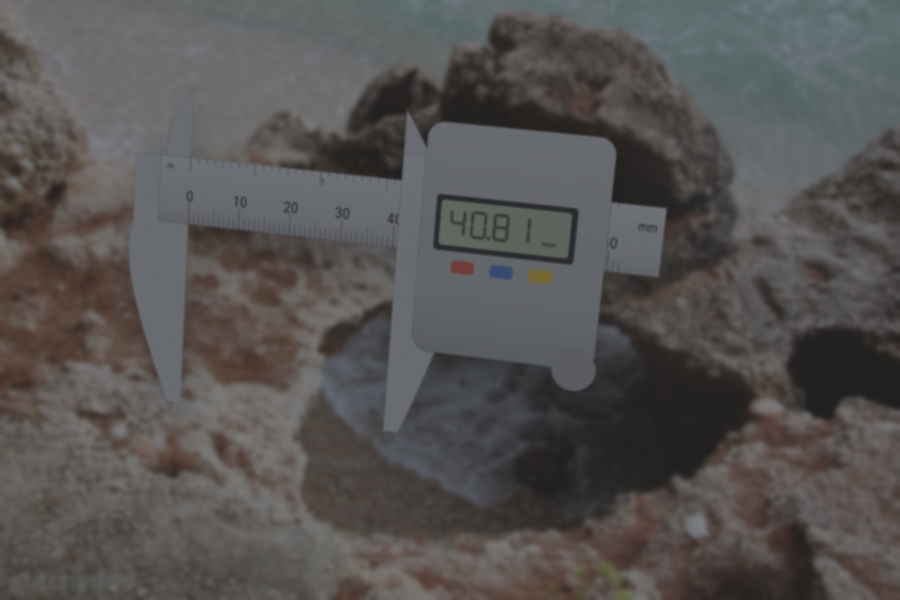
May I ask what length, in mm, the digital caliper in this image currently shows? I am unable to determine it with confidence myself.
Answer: 40.81 mm
